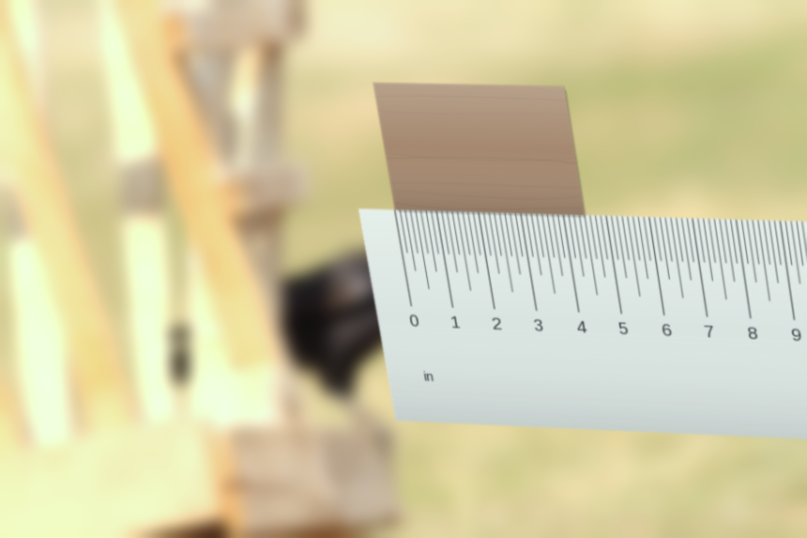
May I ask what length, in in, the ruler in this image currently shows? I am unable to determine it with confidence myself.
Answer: 4.5 in
